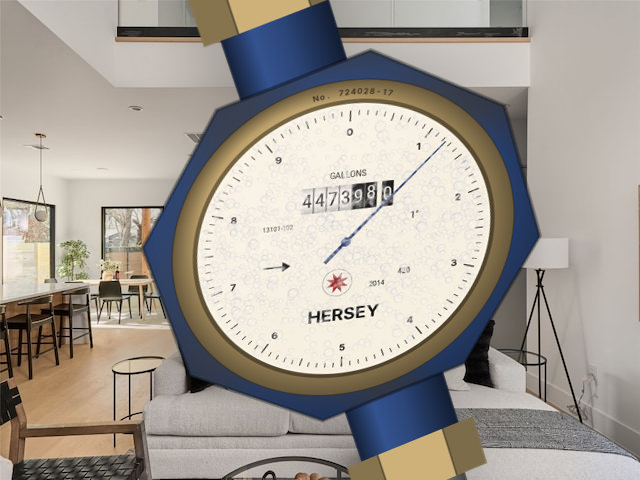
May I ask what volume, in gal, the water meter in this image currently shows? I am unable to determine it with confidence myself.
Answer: 4473981.2 gal
